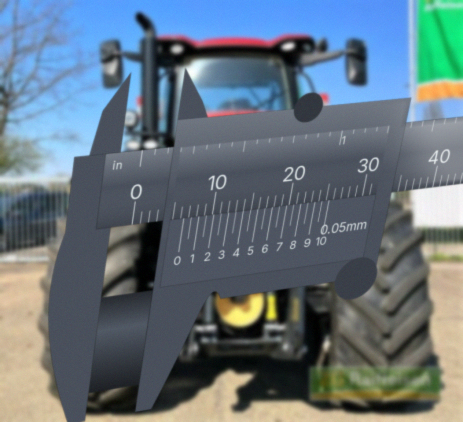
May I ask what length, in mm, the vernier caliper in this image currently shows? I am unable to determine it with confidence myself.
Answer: 6.4 mm
